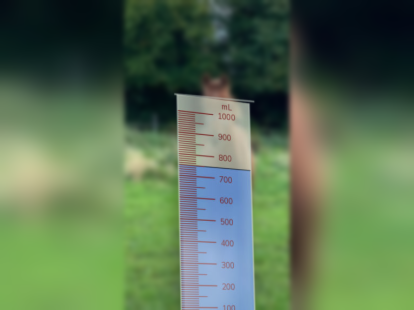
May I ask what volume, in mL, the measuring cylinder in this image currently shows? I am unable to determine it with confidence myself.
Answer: 750 mL
